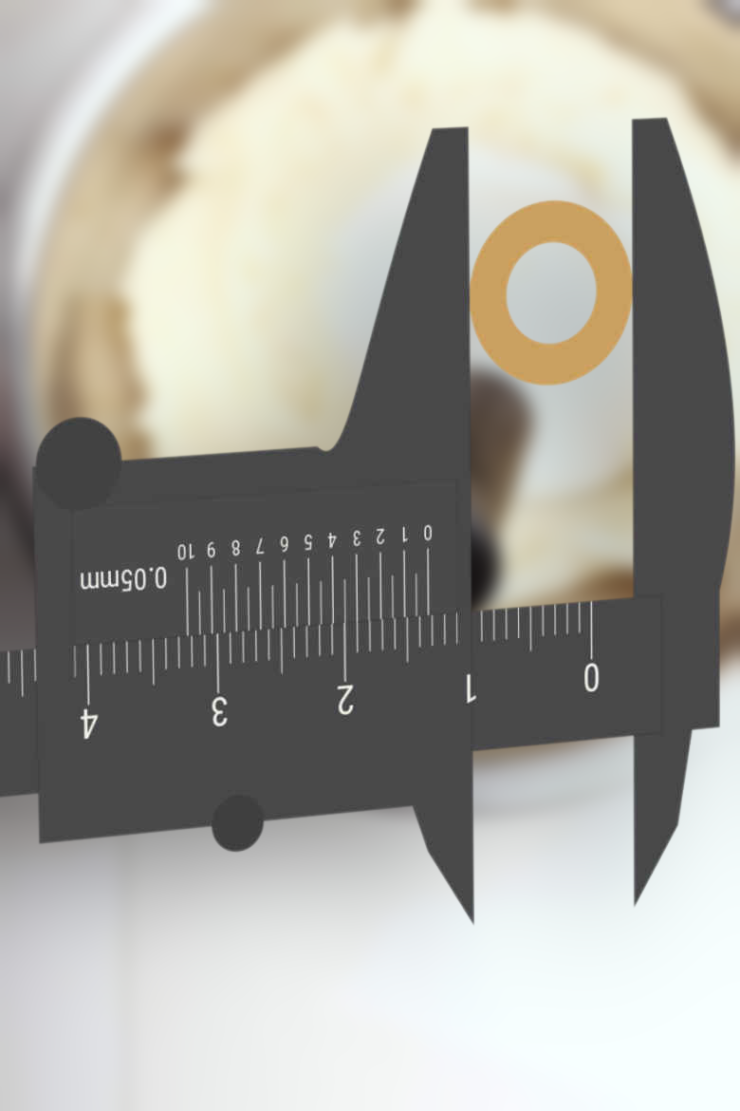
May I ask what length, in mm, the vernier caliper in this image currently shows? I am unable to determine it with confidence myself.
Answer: 13.3 mm
